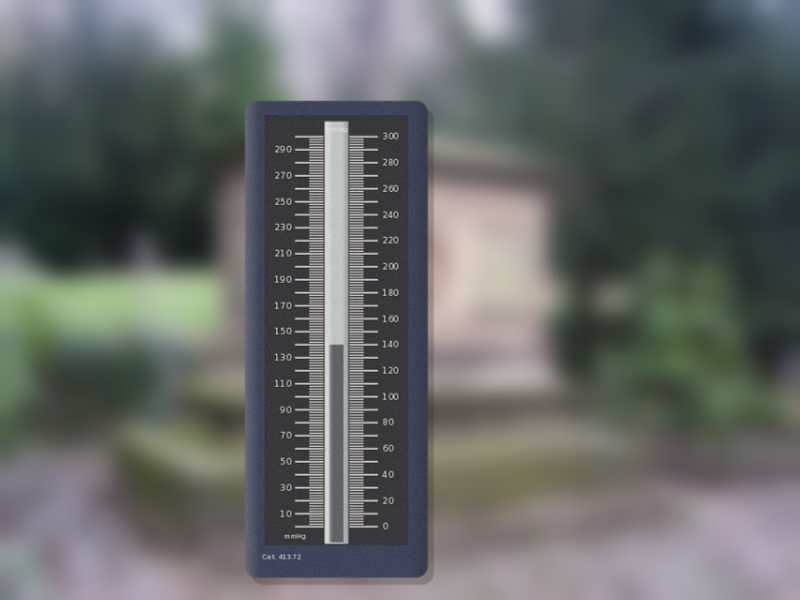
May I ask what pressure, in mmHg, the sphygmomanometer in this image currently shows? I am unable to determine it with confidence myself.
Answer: 140 mmHg
